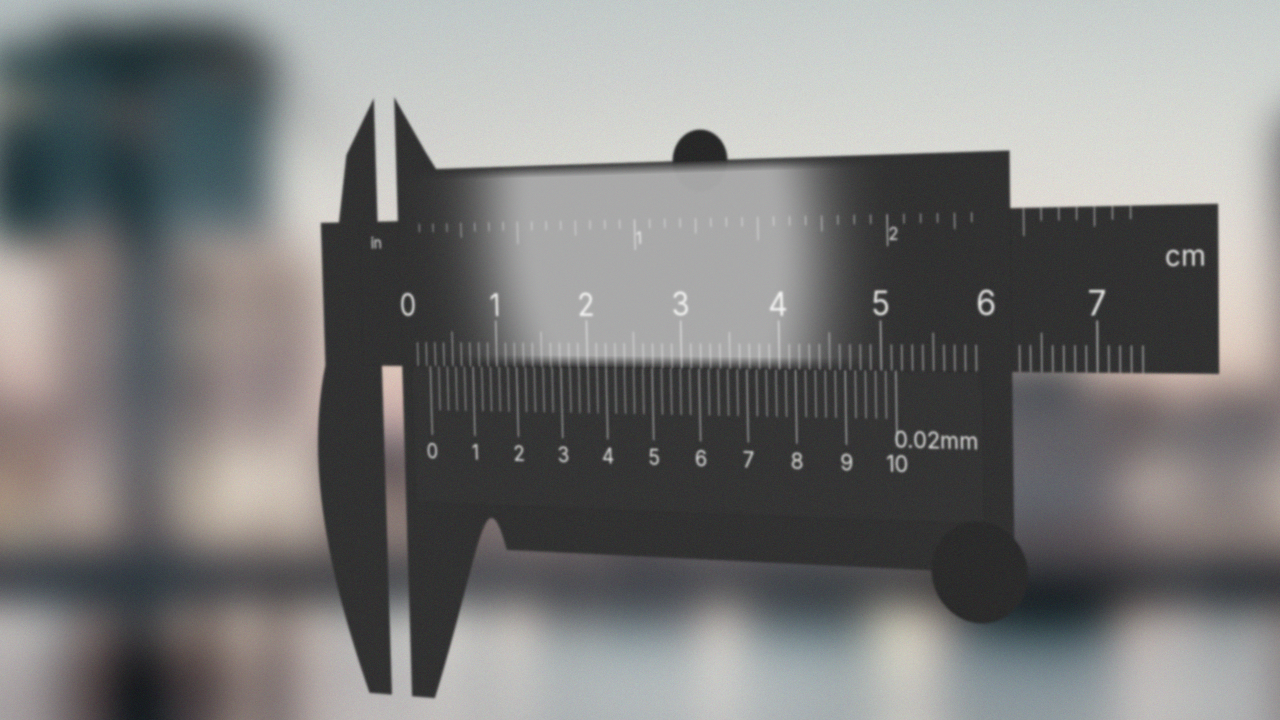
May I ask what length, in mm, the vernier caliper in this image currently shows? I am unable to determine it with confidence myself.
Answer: 2.4 mm
